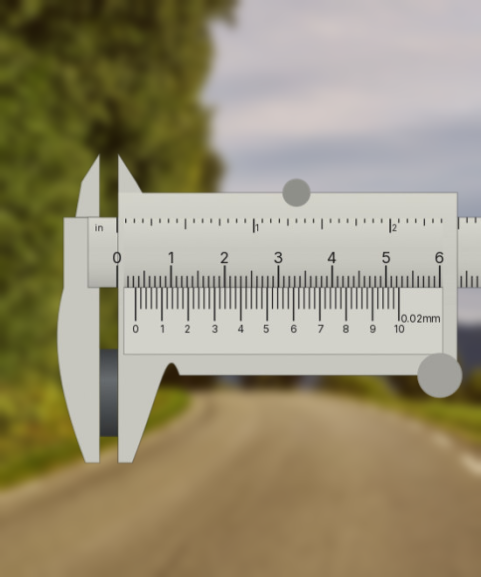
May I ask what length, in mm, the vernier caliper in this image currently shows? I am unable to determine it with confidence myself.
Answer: 3.4 mm
